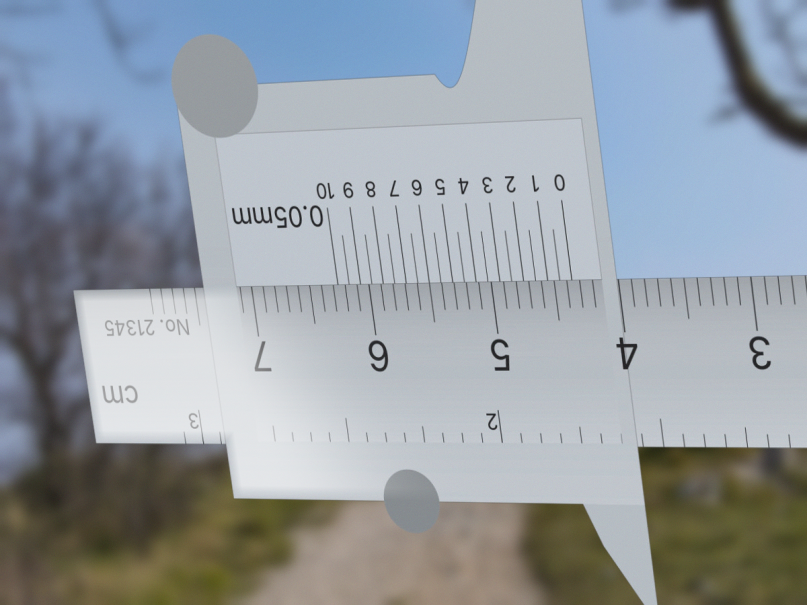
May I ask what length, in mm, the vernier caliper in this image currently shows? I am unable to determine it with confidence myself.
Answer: 43.6 mm
